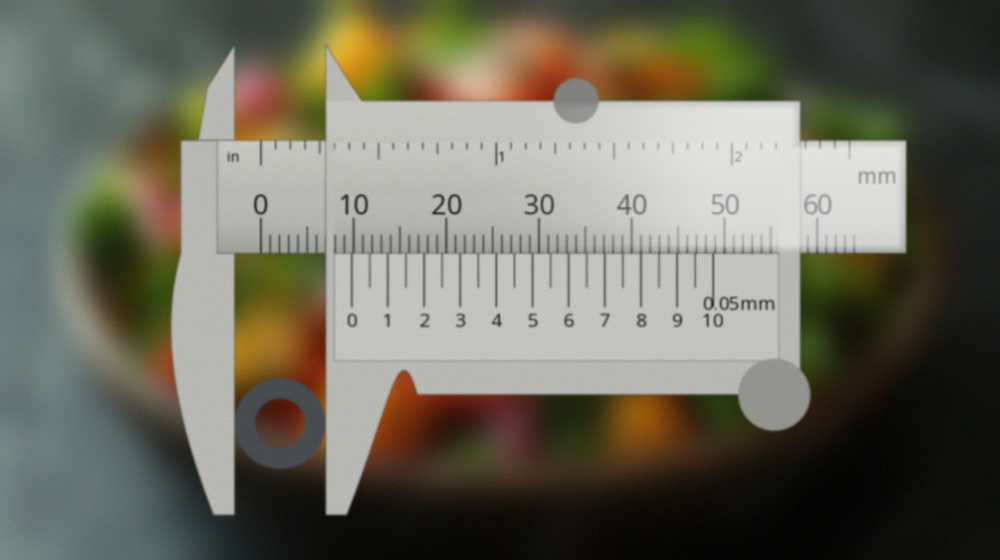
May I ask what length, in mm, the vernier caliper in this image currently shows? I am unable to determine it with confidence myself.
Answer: 9.8 mm
